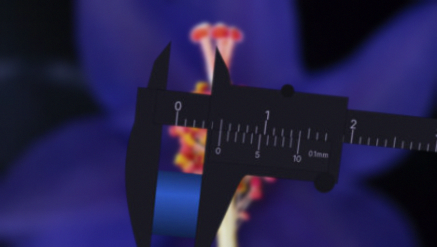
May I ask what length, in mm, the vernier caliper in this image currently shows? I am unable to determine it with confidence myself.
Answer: 5.0 mm
